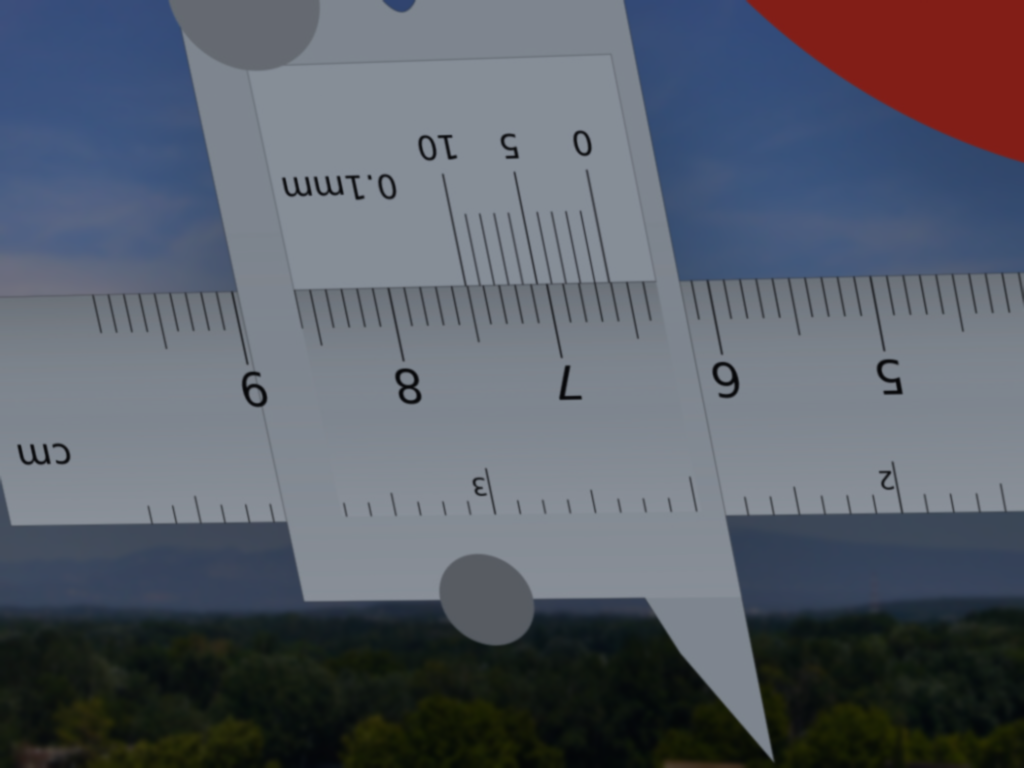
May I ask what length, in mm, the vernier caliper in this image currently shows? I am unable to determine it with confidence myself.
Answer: 66.1 mm
